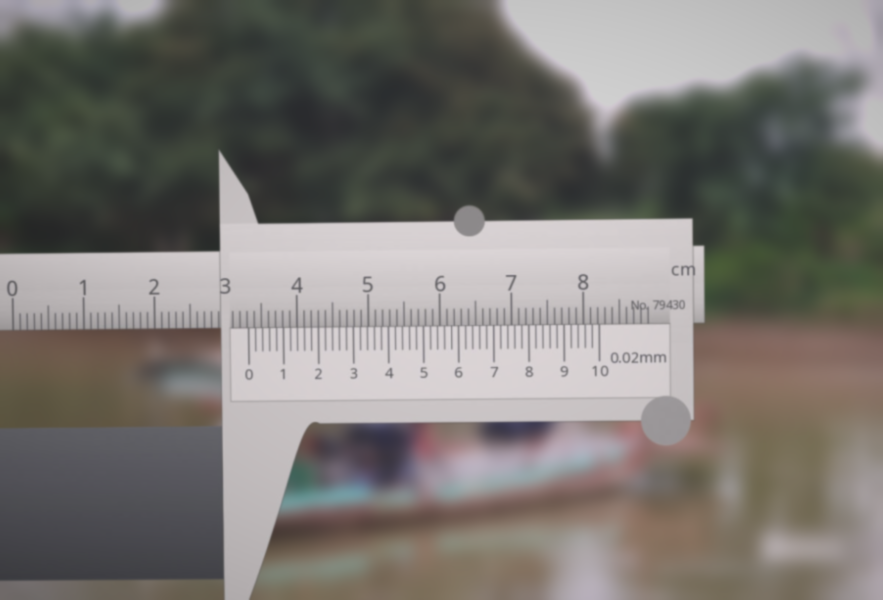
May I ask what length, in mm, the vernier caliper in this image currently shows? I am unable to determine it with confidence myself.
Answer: 33.2 mm
